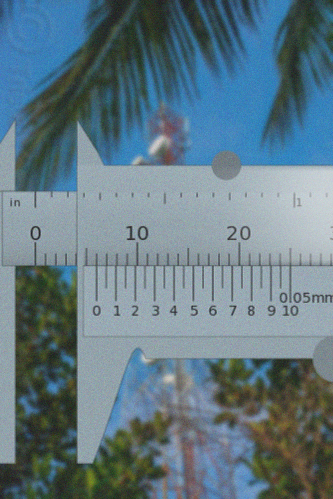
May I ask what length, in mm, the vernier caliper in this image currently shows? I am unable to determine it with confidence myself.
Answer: 6.0 mm
